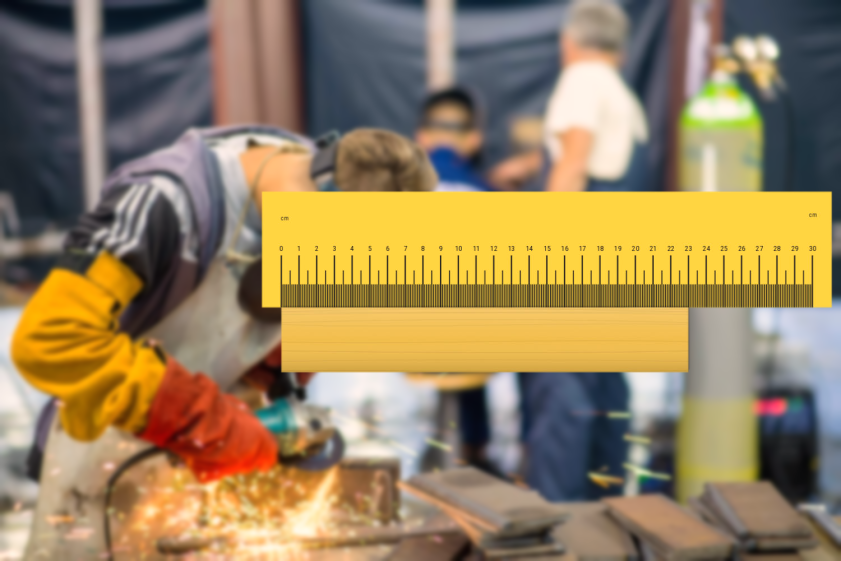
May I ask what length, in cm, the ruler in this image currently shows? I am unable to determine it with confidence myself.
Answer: 23 cm
